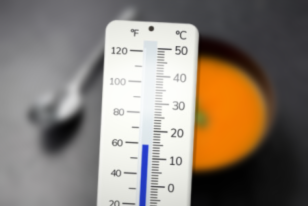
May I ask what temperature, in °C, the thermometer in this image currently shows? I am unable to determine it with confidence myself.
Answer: 15 °C
